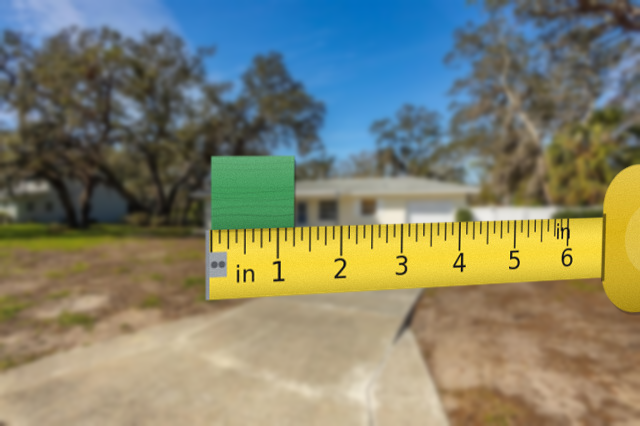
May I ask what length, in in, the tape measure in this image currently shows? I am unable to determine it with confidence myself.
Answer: 1.25 in
